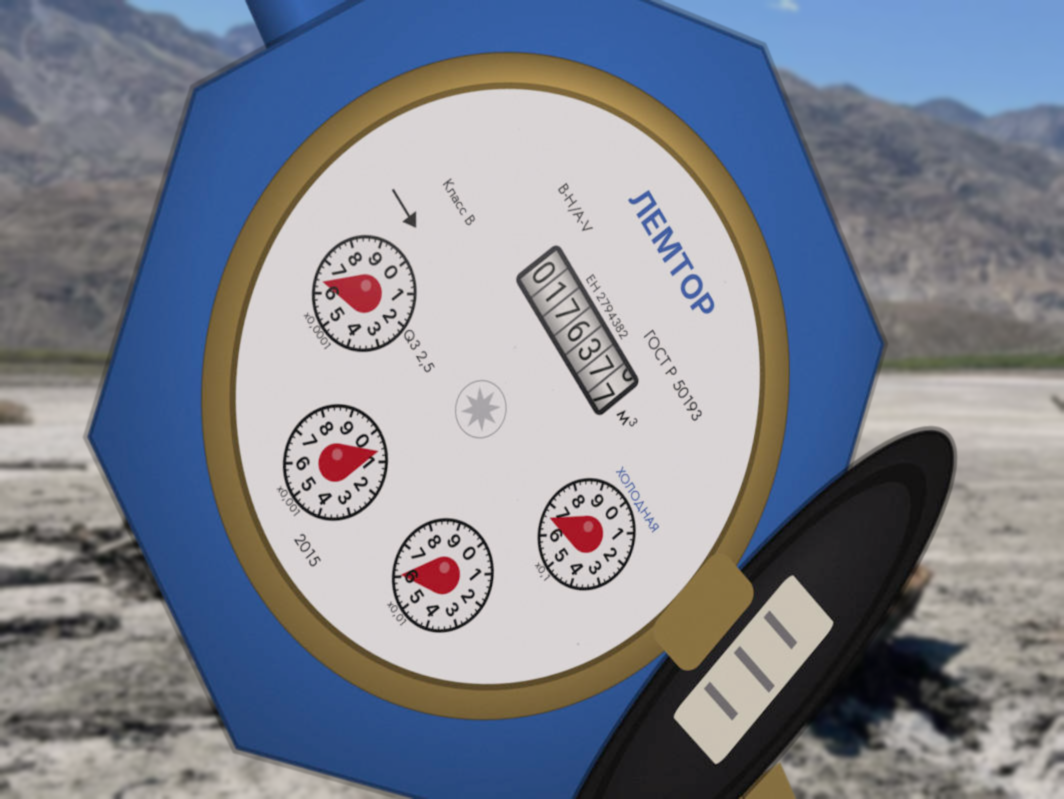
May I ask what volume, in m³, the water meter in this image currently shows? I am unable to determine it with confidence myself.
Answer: 176376.6606 m³
